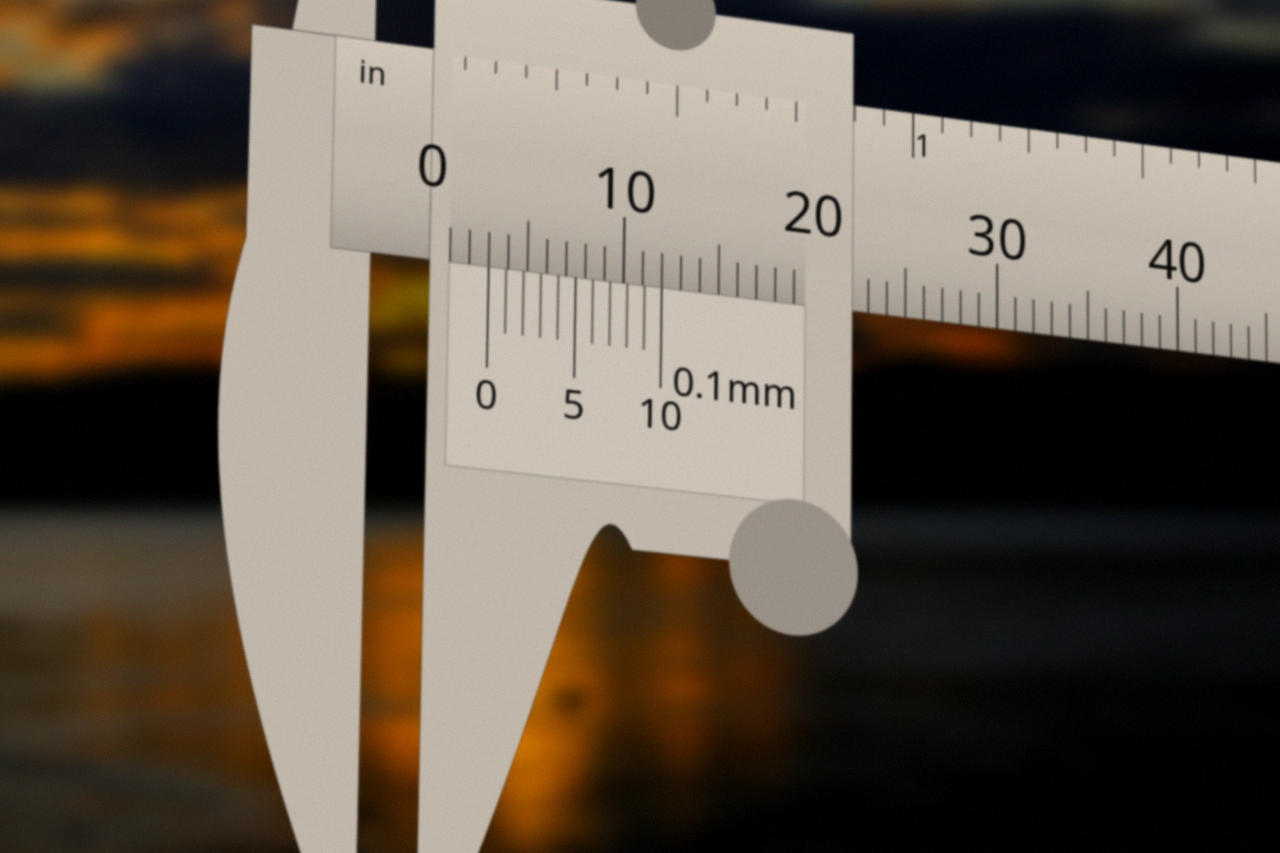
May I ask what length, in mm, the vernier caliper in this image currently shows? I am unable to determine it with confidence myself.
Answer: 3.0 mm
